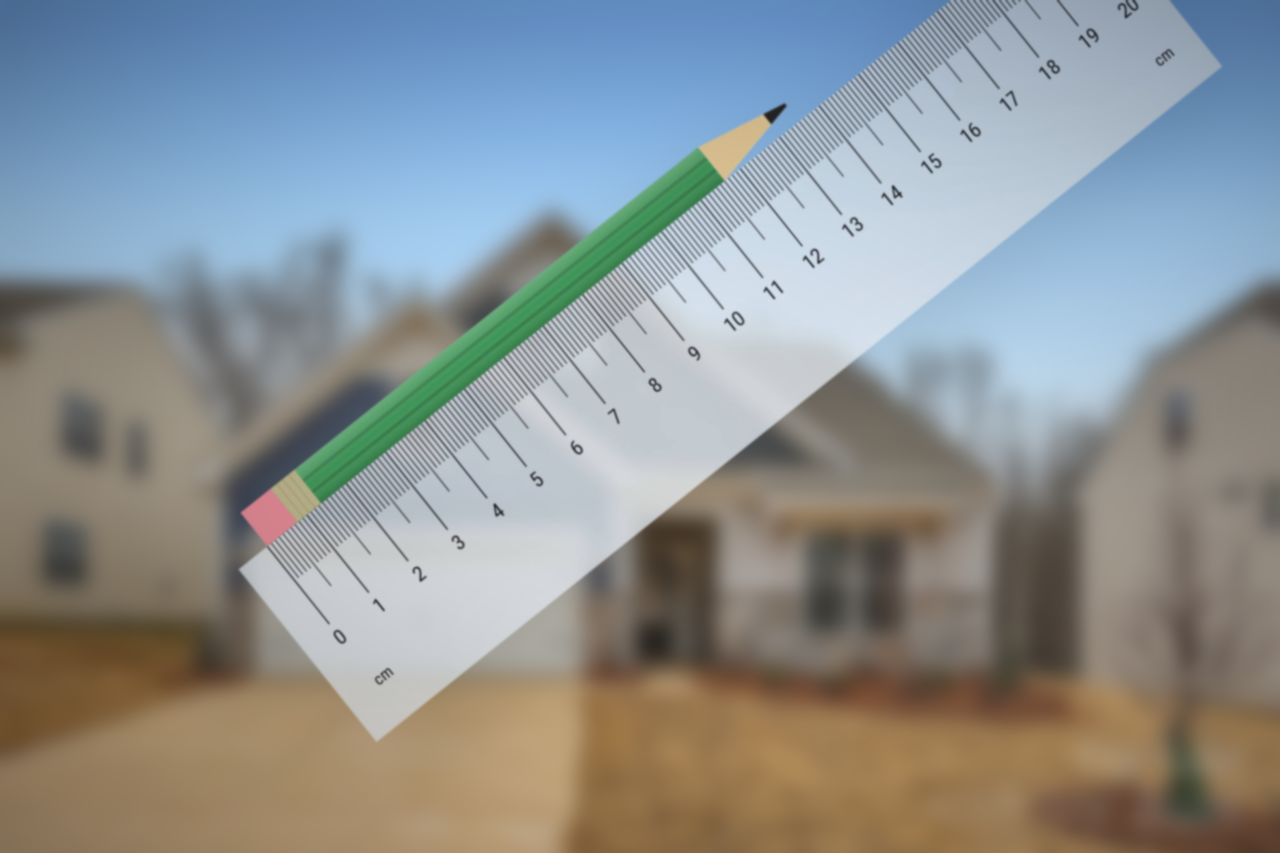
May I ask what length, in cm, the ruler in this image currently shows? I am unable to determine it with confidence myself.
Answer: 13.5 cm
